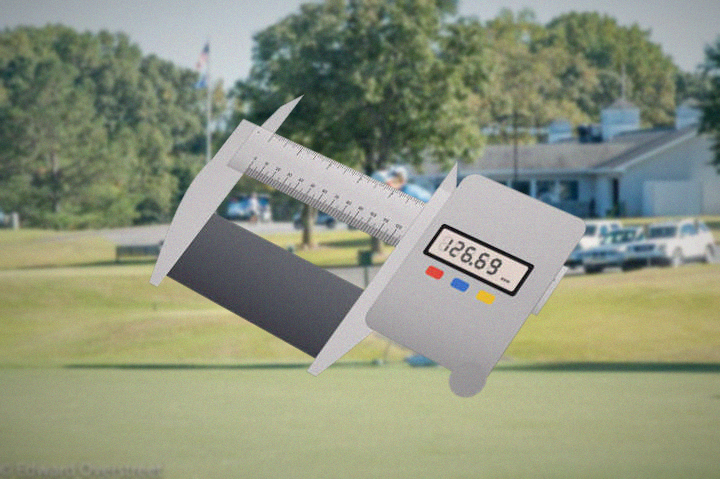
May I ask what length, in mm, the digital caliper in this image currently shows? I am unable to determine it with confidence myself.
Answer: 126.69 mm
